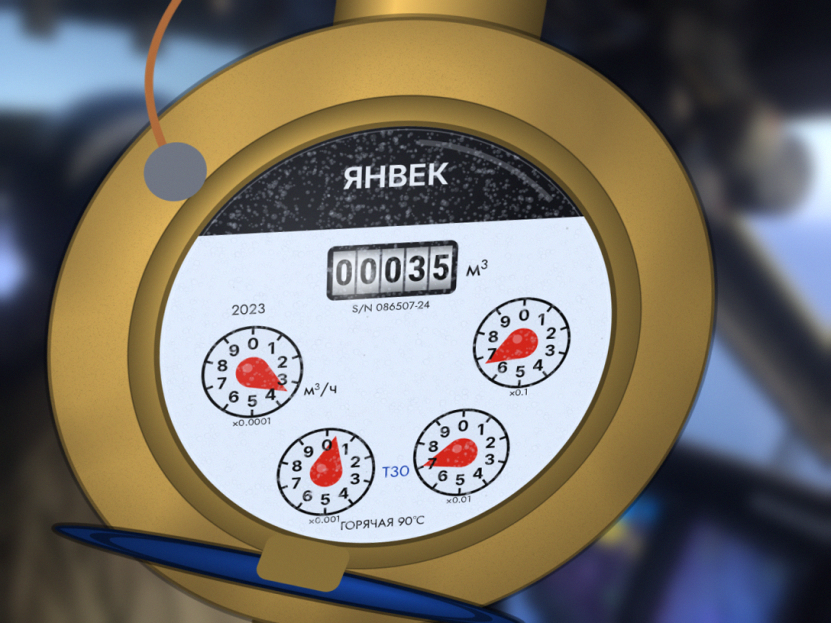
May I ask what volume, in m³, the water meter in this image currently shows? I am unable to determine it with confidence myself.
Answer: 35.6703 m³
